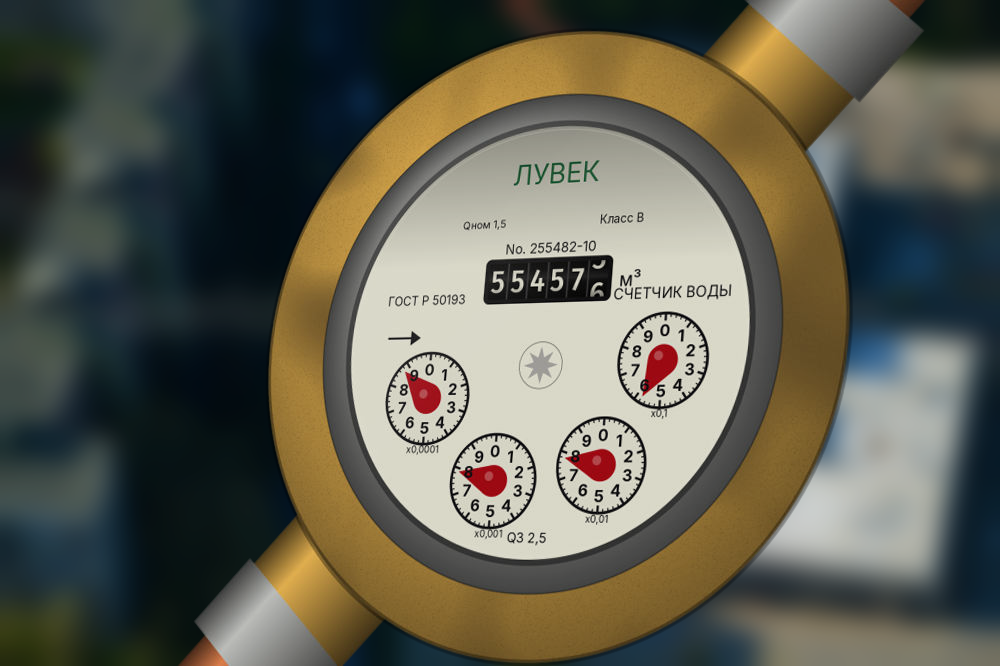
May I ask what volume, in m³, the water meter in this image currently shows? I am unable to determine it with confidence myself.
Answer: 554575.5778 m³
